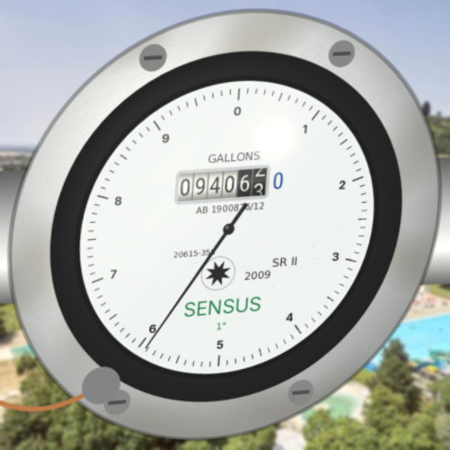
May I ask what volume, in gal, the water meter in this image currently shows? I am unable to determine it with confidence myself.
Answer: 940625.9 gal
